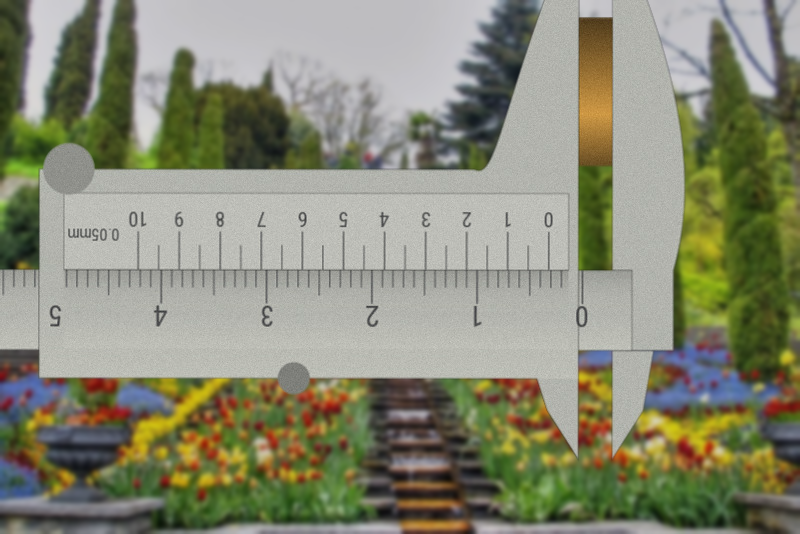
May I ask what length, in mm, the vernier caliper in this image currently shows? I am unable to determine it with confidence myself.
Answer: 3.2 mm
